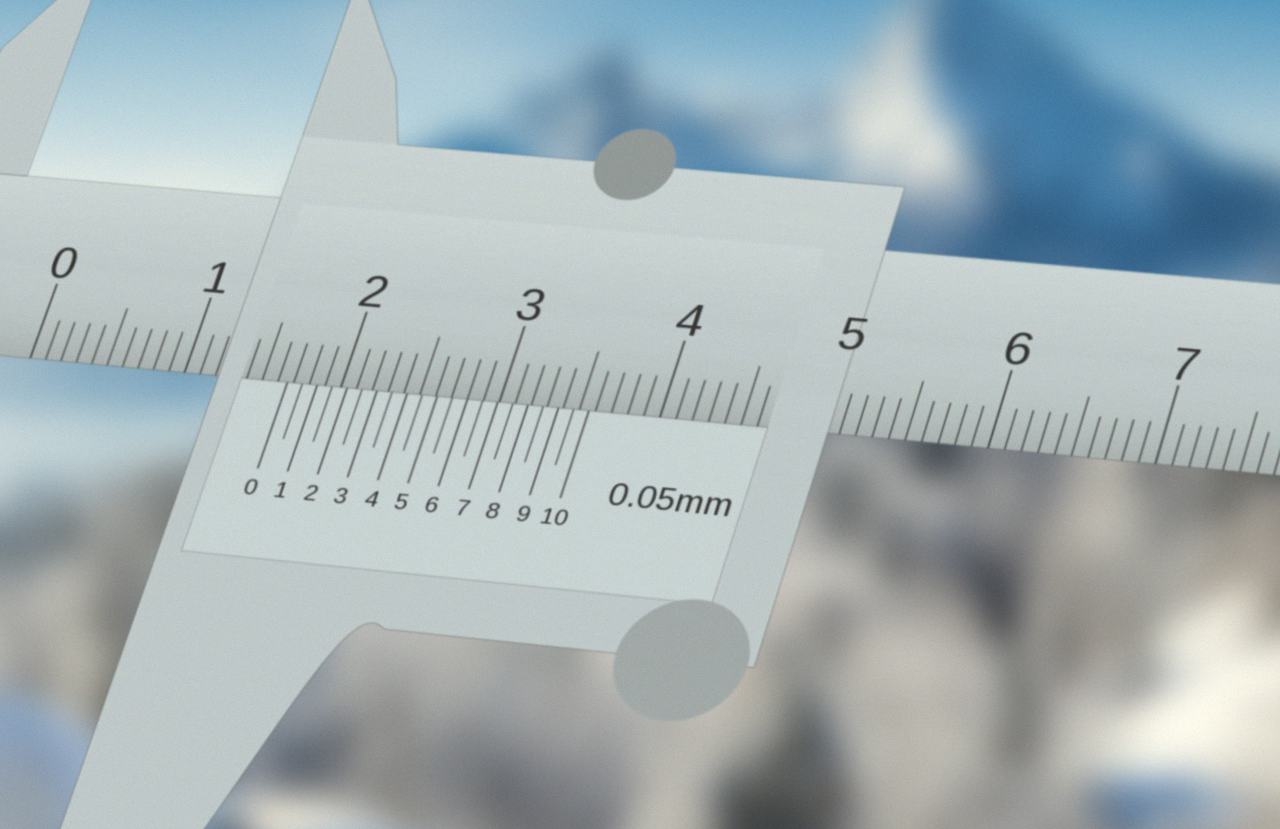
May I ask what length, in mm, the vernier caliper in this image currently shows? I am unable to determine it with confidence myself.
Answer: 16.6 mm
